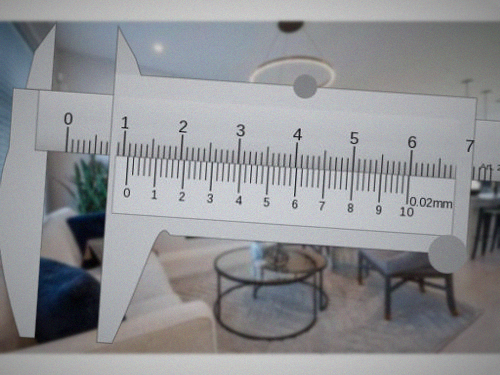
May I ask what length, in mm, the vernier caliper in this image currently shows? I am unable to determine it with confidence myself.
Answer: 10.8 mm
